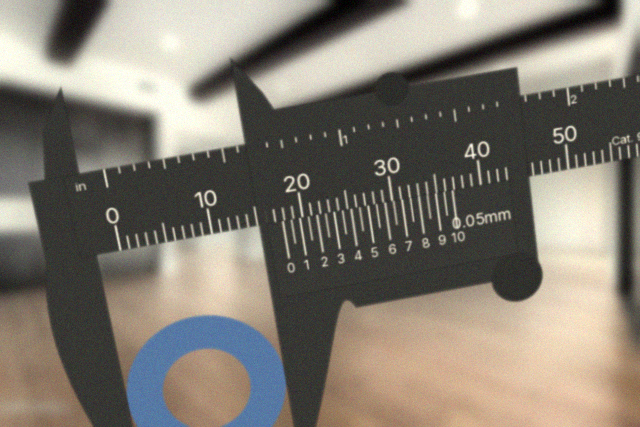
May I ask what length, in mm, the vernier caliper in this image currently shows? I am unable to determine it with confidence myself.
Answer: 17.8 mm
